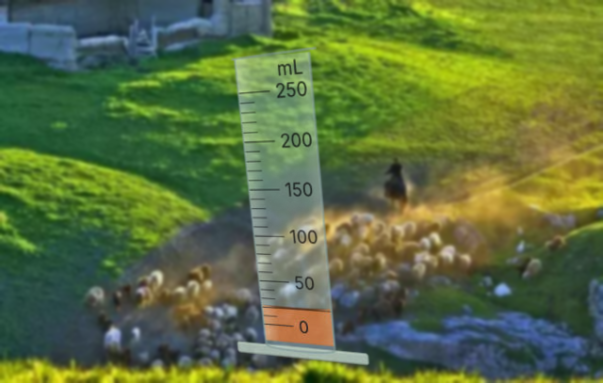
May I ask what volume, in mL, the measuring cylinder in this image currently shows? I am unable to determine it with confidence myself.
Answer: 20 mL
